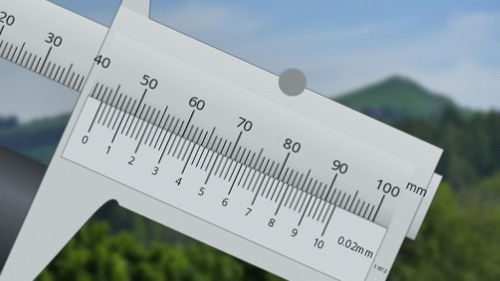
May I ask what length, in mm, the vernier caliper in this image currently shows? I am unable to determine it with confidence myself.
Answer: 43.2 mm
